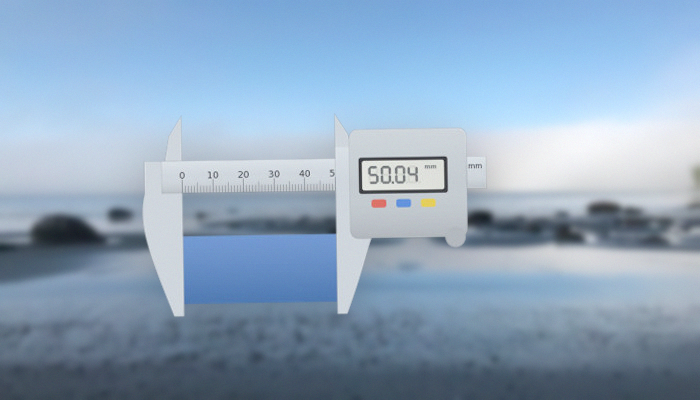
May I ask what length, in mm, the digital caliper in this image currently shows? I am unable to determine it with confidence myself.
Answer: 50.04 mm
